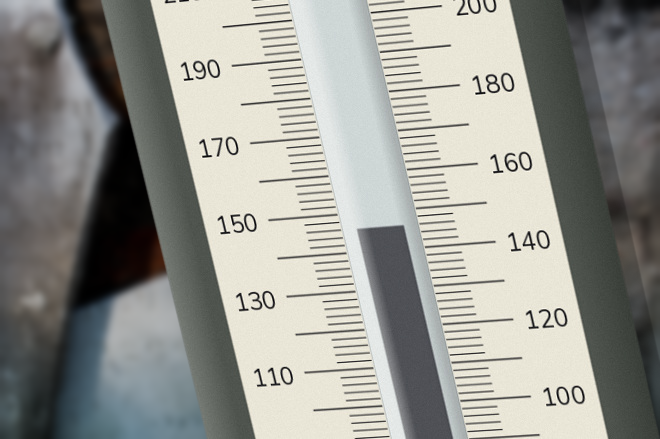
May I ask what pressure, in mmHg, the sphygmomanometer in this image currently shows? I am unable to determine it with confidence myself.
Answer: 146 mmHg
